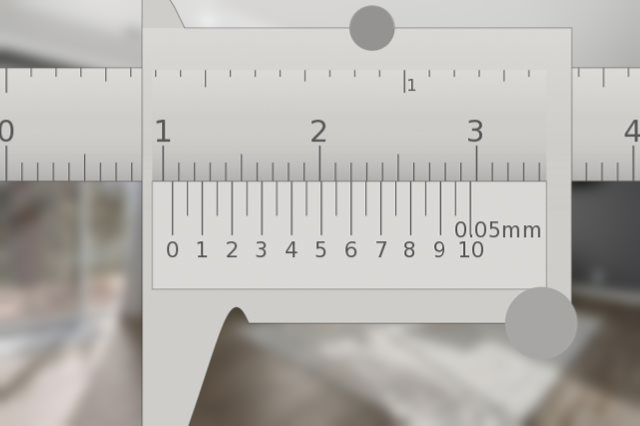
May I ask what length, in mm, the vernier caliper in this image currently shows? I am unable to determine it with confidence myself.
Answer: 10.6 mm
